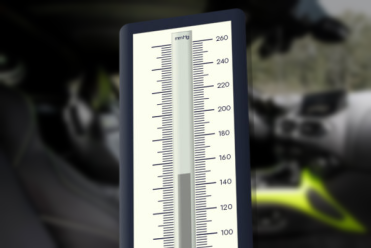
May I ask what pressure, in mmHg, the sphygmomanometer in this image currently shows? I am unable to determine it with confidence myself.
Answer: 150 mmHg
